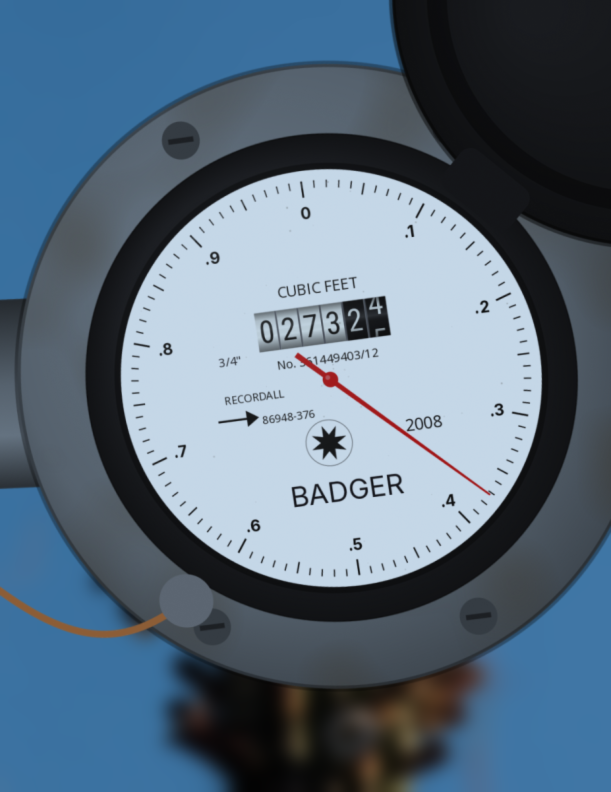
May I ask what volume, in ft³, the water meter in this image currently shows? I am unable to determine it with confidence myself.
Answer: 27324.37 ft³
